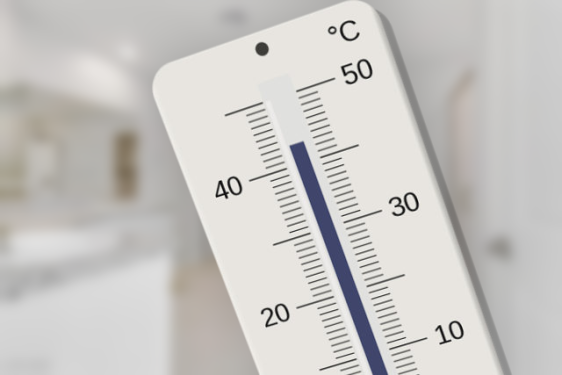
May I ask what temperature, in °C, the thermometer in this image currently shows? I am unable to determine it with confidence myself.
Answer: 43 °C
